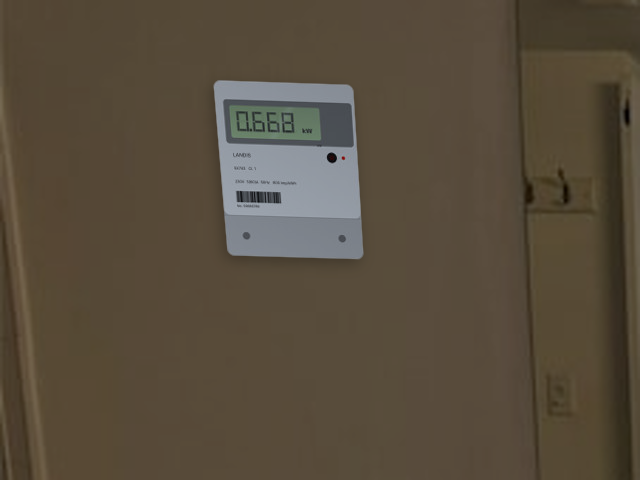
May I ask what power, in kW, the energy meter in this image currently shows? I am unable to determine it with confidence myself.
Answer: 0.668 kW
